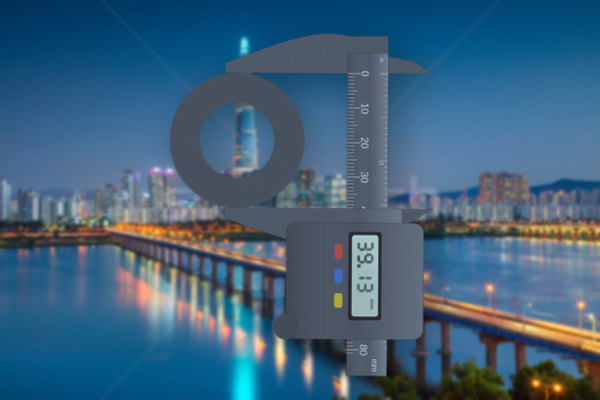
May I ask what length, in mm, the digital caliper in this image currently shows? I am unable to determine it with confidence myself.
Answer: 39.13 mm
